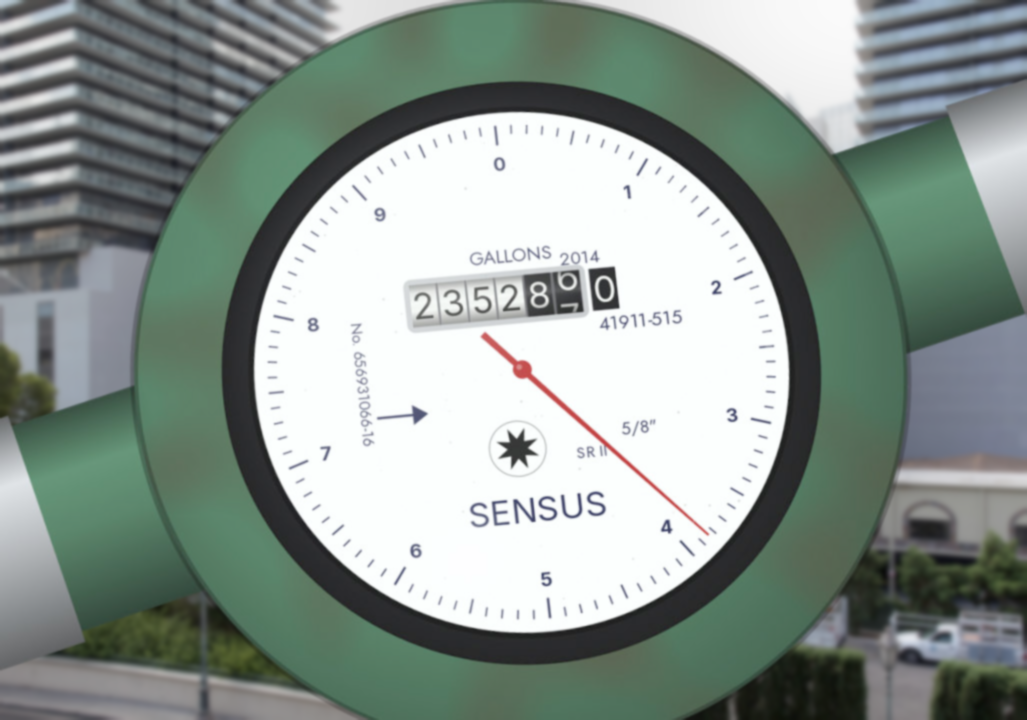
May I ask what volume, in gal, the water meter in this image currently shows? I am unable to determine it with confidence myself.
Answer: 2352863.8 gal
